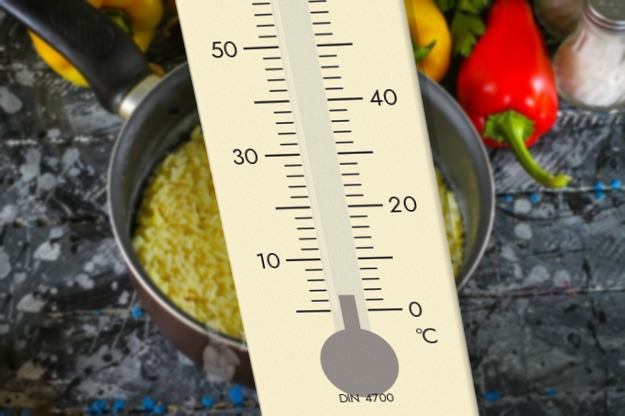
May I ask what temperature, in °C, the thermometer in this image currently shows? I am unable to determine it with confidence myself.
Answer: 3 °C
